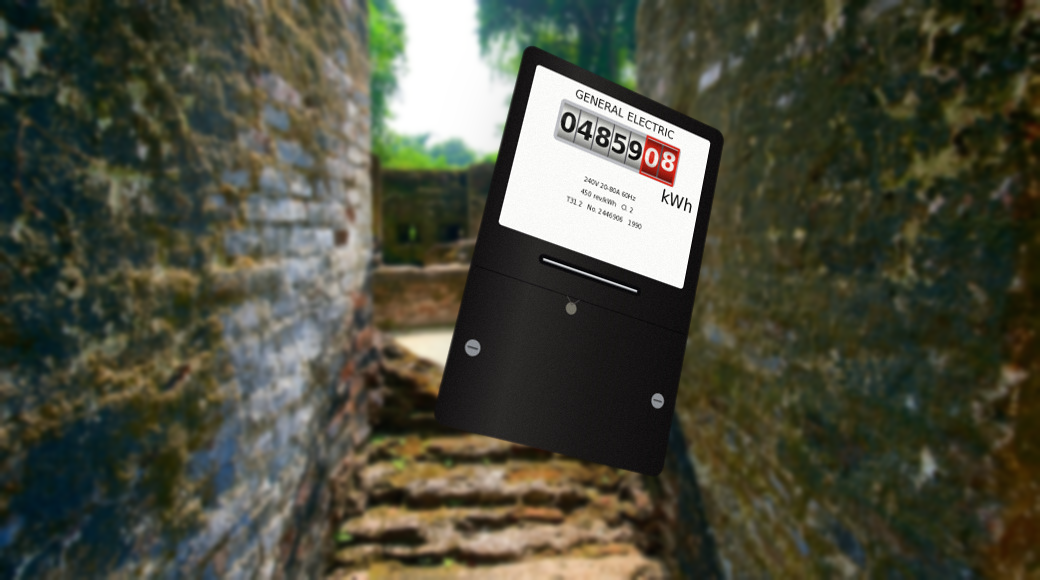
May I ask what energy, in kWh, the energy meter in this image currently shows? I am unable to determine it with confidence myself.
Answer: 4859.08 kWh
